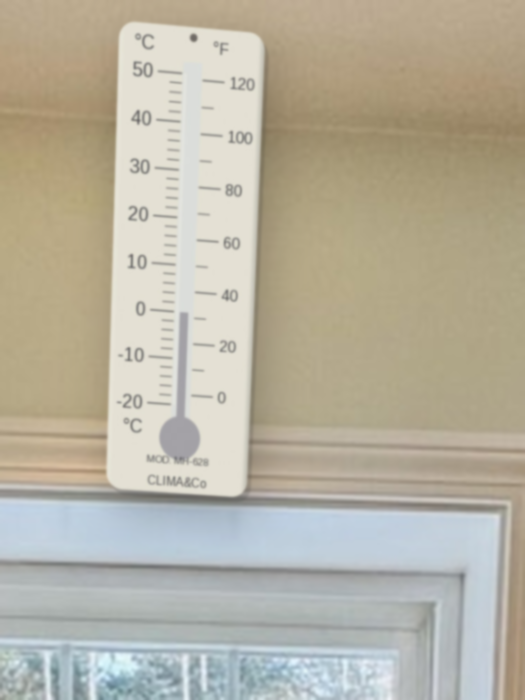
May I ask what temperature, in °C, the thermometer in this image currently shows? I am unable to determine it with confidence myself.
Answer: 0 °C
